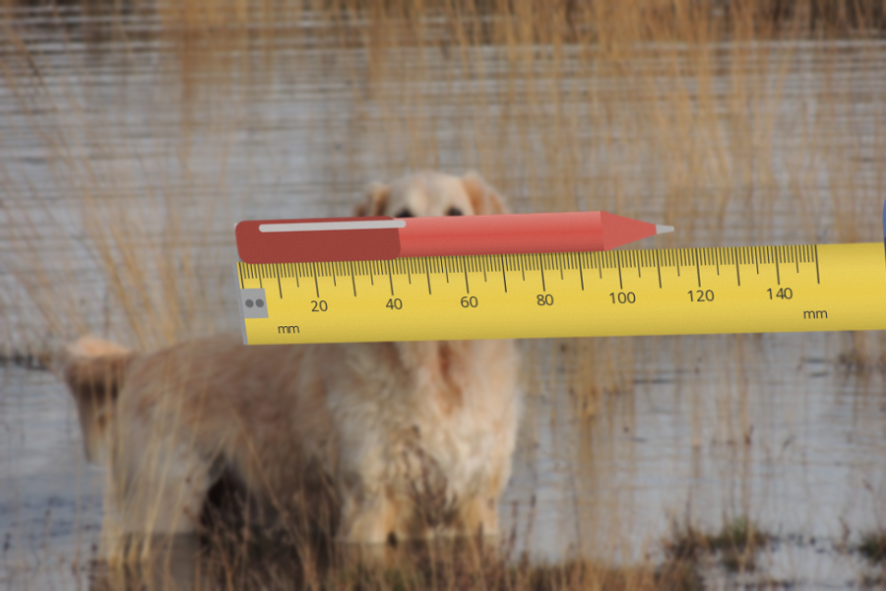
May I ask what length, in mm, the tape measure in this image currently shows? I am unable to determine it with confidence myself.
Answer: 115 mm
